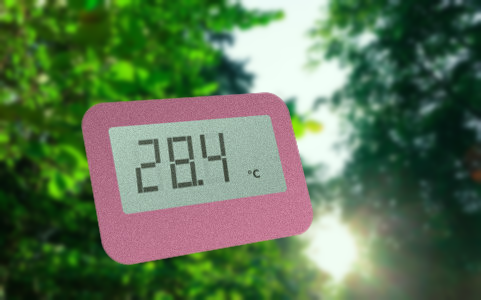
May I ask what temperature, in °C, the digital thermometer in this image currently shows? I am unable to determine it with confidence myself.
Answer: 28.4 °C
